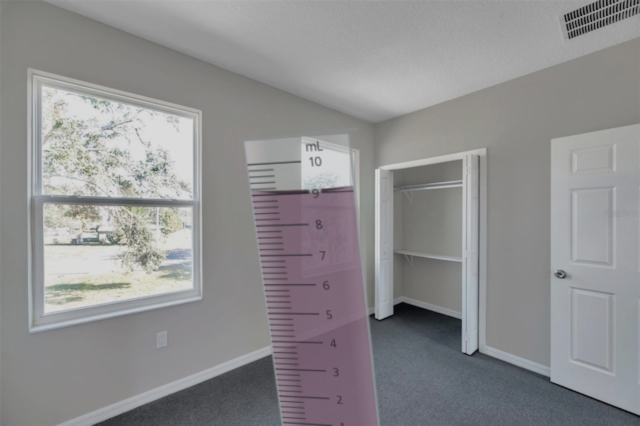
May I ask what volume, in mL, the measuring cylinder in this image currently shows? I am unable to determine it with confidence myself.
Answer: 9 mL
